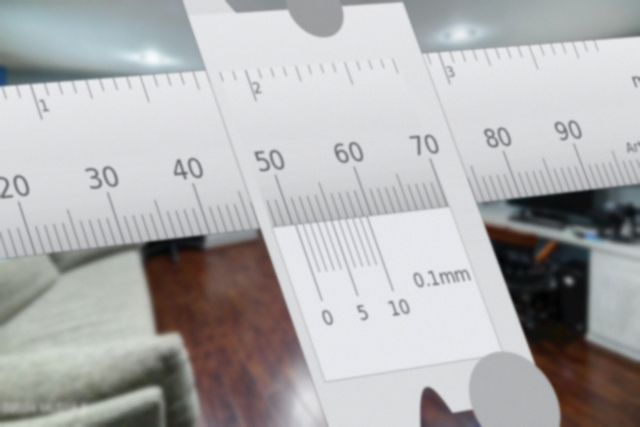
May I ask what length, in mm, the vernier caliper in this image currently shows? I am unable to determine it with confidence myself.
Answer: 50.4 mm
